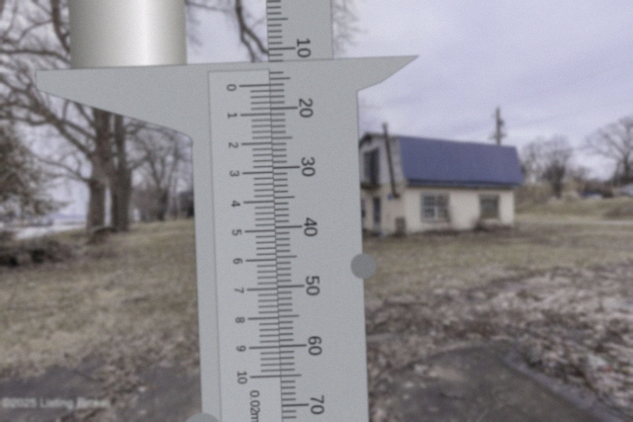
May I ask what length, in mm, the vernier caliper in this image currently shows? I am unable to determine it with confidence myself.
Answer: 16.0 mm
